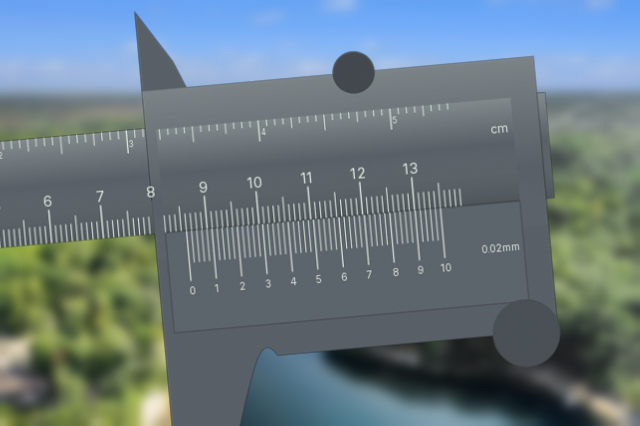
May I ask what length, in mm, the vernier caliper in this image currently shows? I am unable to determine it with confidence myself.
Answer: 86.0 mm
